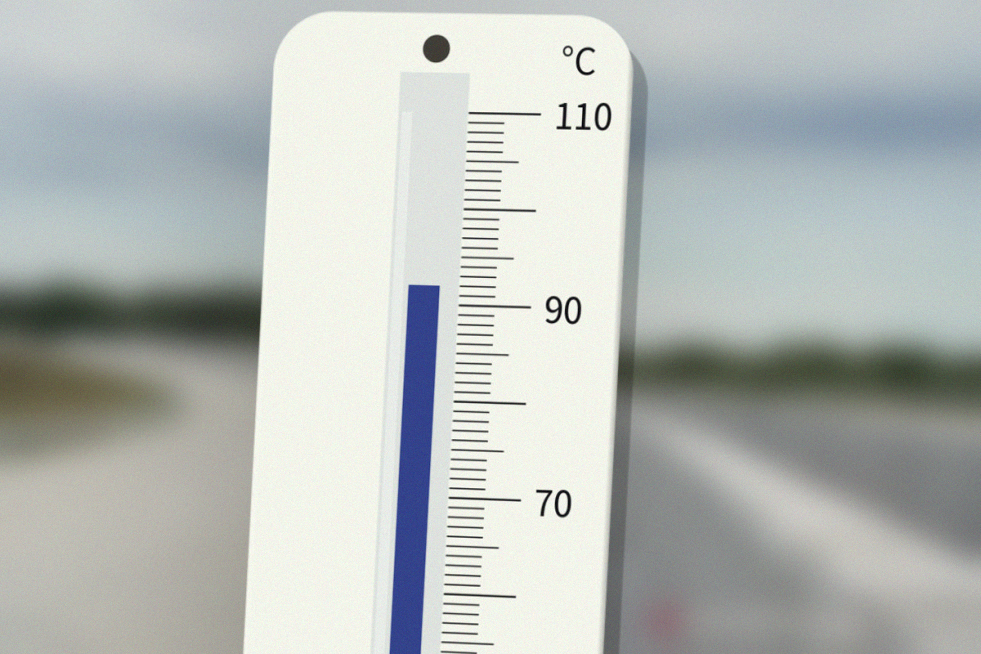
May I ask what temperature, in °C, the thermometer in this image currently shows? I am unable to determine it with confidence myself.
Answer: 92 °C
